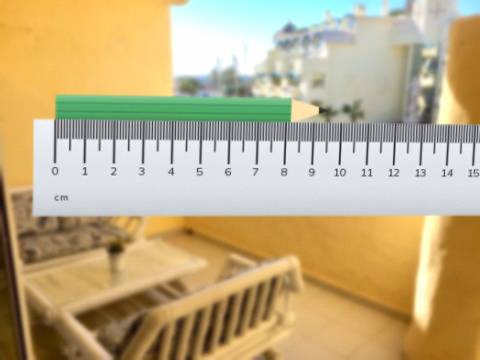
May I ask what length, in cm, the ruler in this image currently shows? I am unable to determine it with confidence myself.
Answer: 9.5 cm
